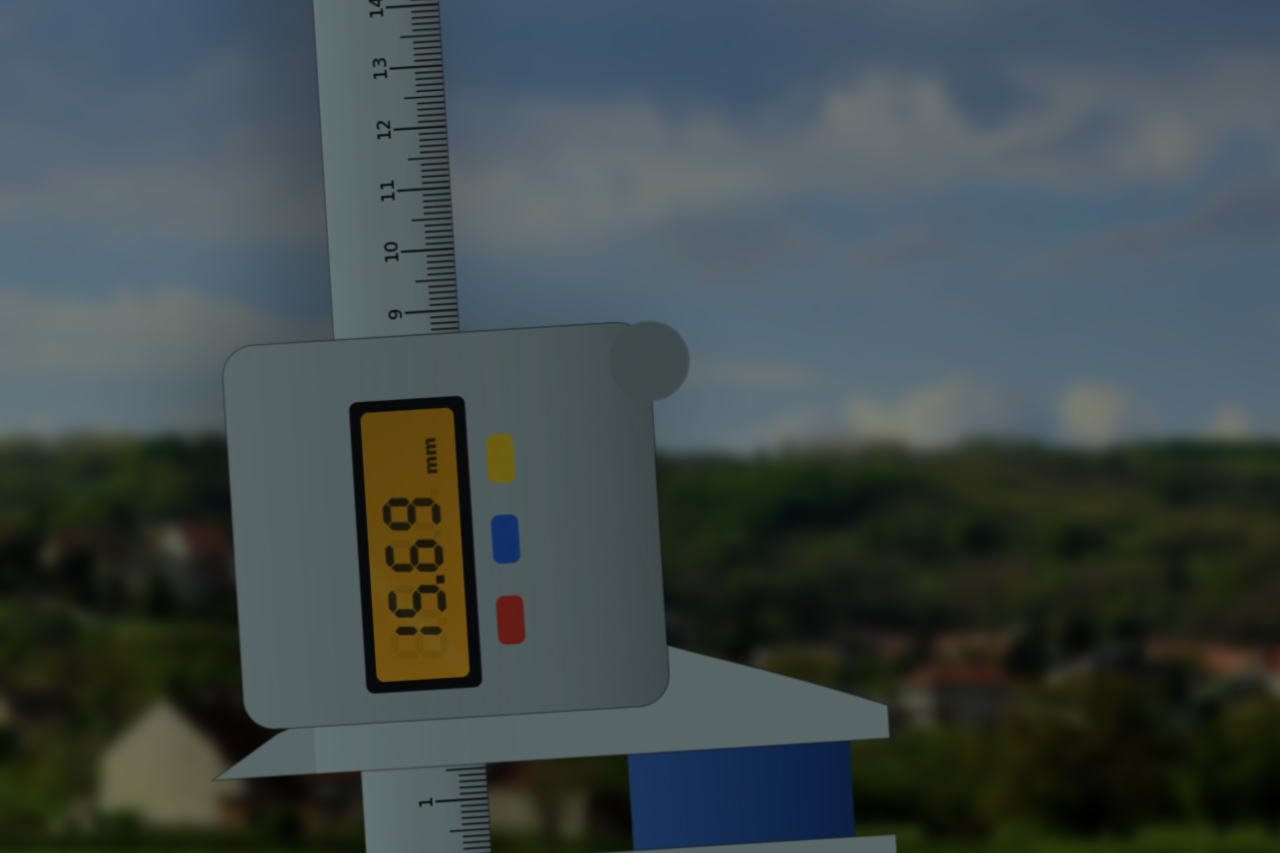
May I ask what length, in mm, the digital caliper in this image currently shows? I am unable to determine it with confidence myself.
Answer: 15.69 mm
